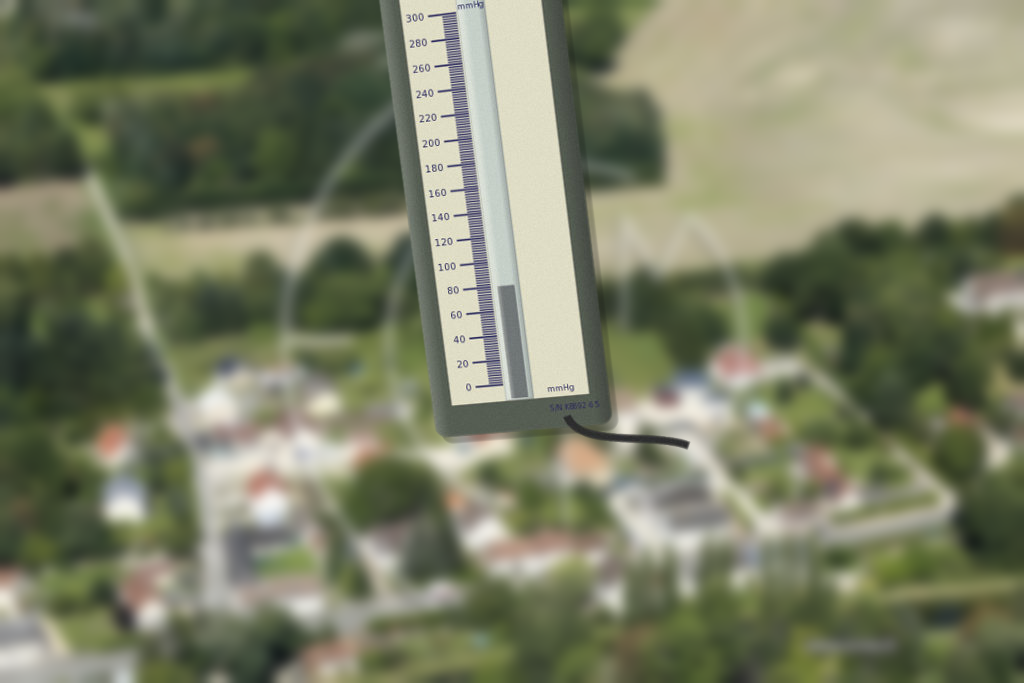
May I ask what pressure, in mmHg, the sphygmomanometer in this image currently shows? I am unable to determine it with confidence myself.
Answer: 80 mmHg
